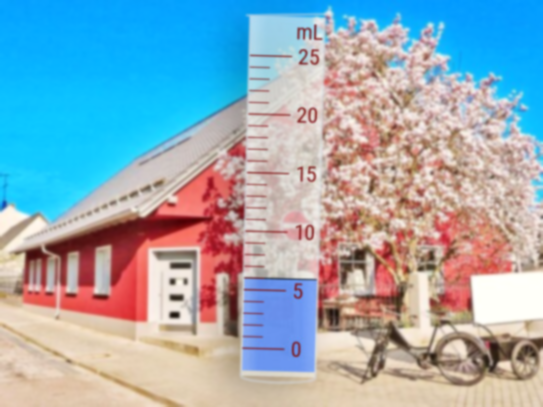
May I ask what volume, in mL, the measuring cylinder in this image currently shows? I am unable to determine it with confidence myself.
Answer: 6 mL
